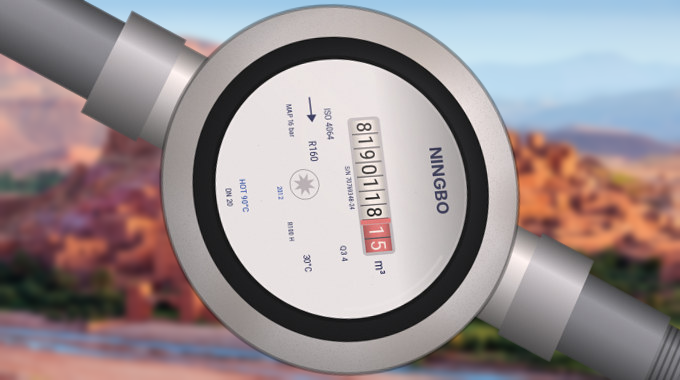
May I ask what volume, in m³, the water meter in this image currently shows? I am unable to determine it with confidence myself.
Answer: 8190118.15 m³
